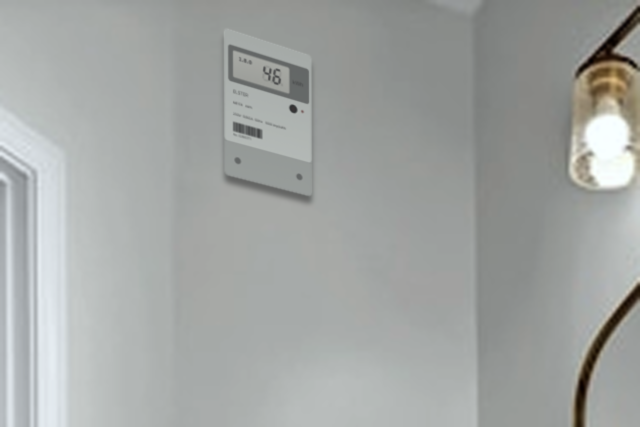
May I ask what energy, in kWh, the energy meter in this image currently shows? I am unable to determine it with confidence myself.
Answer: 46 kWh
